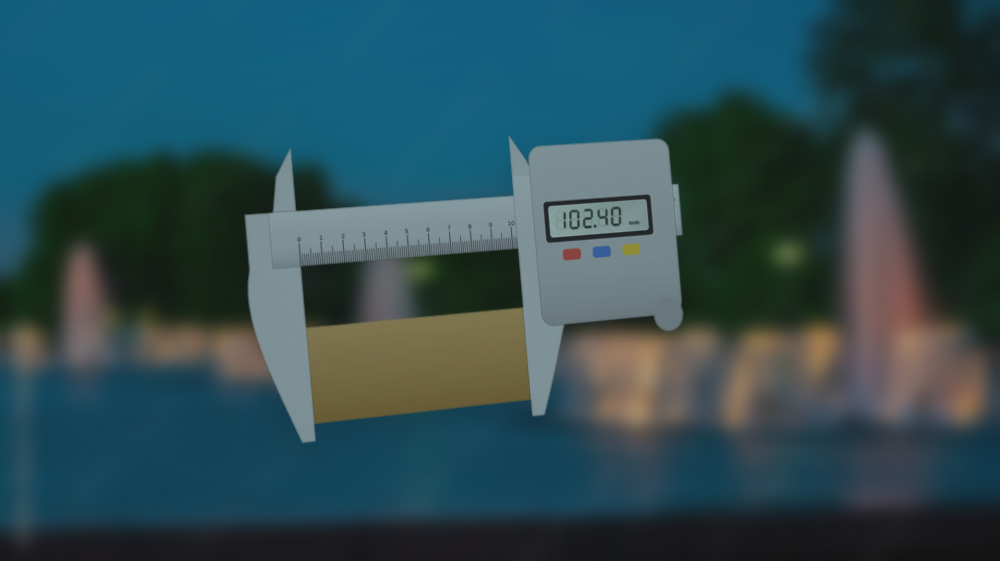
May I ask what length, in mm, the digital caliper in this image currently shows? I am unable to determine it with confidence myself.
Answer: 102.40 mm
